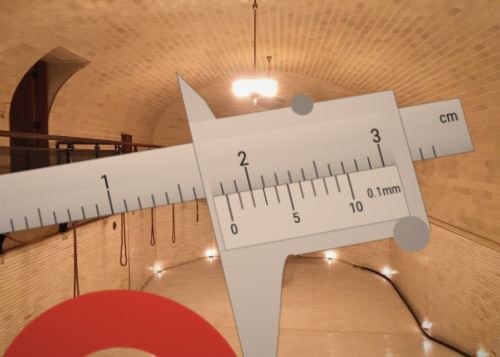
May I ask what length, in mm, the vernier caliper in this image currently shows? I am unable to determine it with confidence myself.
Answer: 18.2 mm
